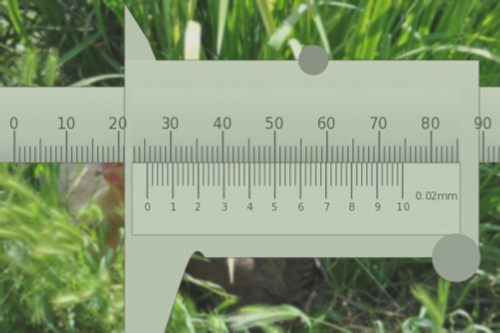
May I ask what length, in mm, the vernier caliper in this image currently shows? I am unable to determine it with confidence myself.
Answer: 25.5 mm
